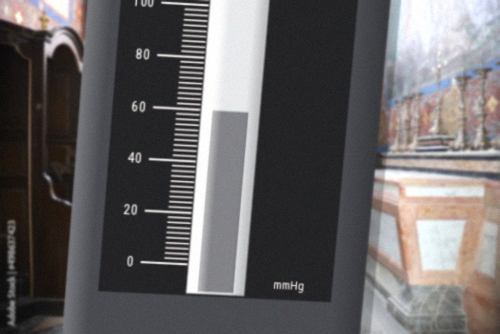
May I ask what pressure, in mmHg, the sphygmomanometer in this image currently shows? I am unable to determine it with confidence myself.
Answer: 60 mmHg
